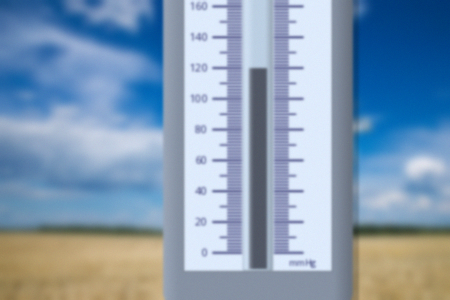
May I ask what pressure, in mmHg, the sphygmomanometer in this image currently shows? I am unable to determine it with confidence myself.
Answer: 120 mmHg
